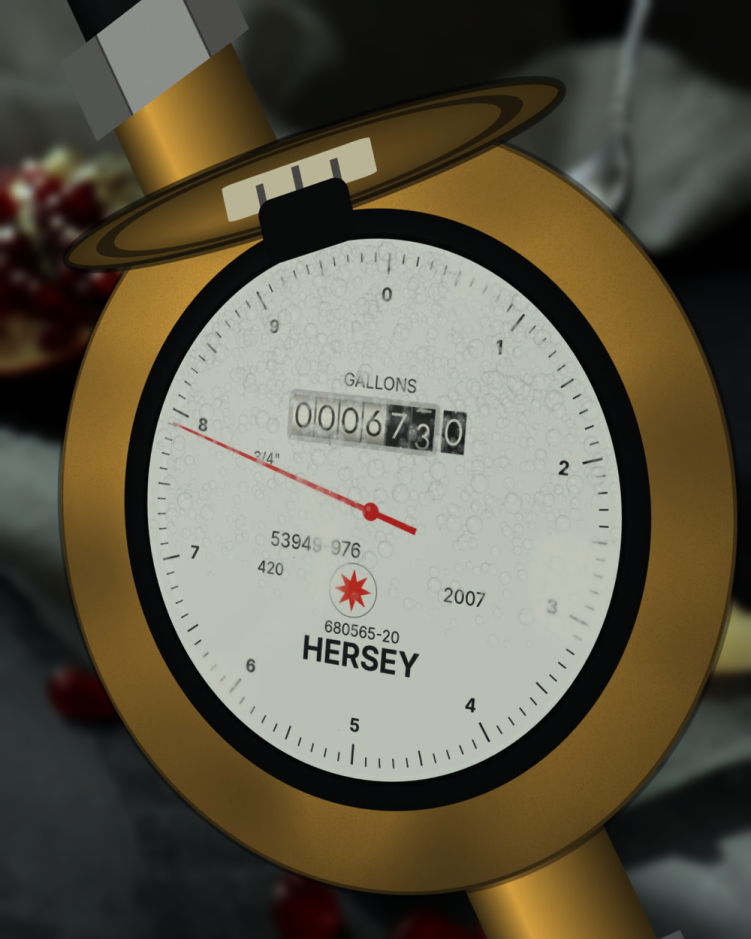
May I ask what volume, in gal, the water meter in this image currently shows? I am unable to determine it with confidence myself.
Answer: 6727.9 gal
